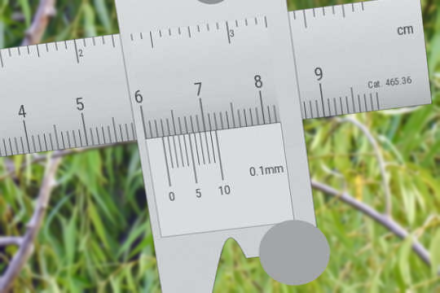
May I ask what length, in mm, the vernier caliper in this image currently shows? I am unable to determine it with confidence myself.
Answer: 62.8 mm
